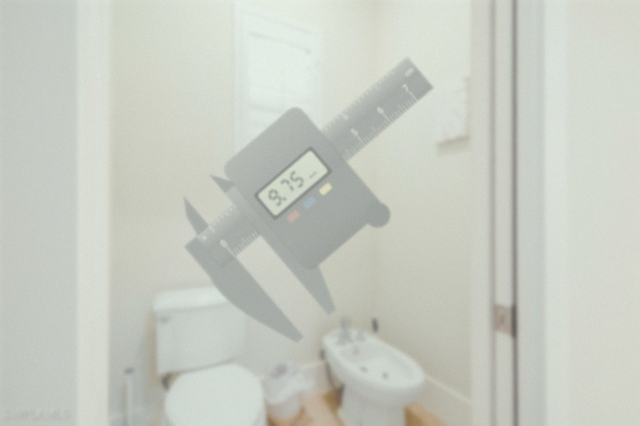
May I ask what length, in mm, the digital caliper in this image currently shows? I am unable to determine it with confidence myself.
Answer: 9.75 mm
